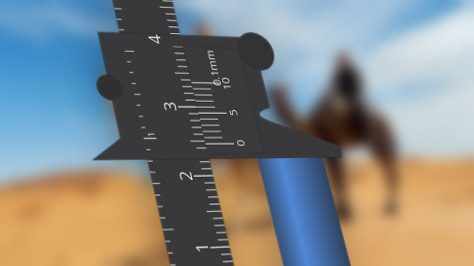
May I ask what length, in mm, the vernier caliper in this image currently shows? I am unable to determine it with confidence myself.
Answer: 24.6 mm
